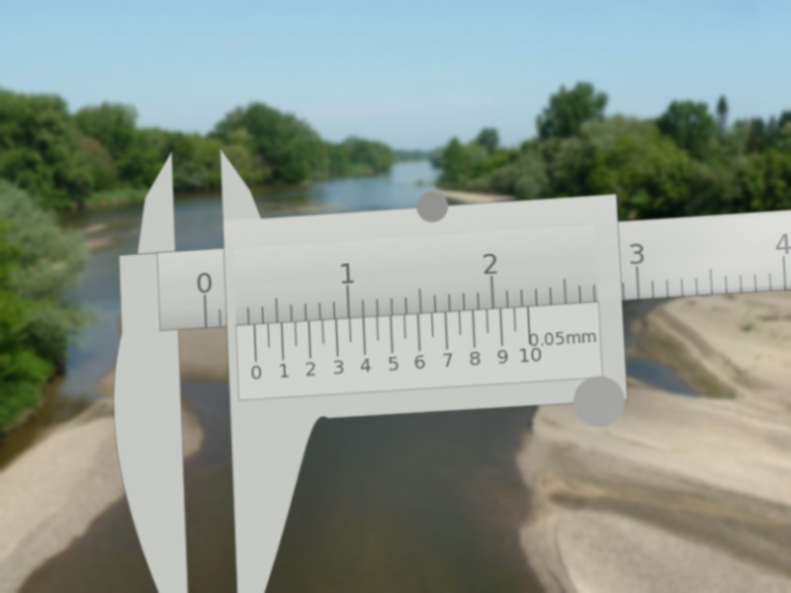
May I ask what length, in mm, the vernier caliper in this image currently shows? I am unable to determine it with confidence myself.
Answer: 3.4 mm
